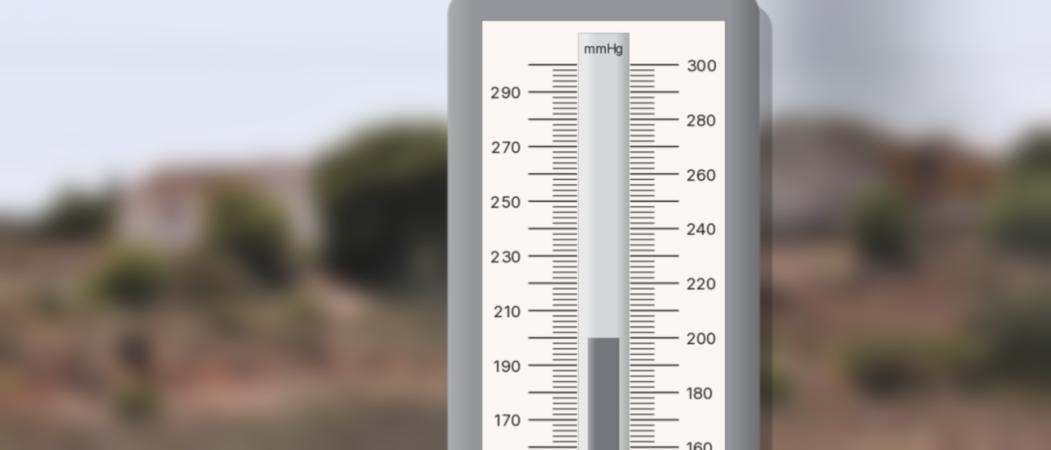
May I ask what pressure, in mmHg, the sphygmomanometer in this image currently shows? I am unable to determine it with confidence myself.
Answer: 200 mmHg
